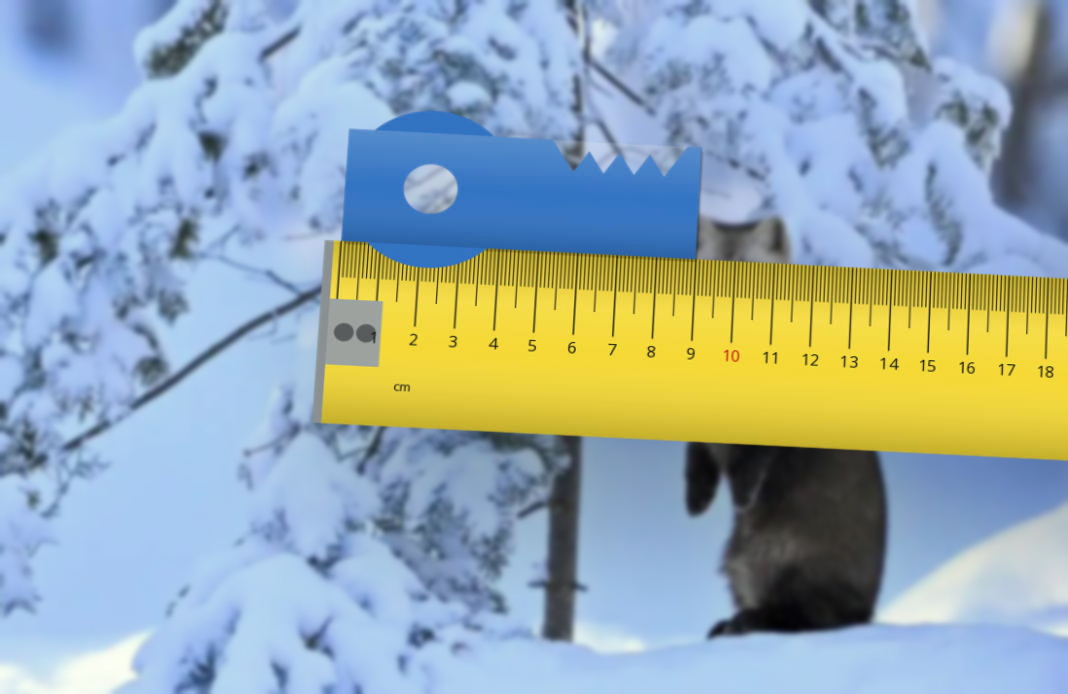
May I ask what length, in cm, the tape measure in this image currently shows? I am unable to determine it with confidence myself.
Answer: 9 cm
